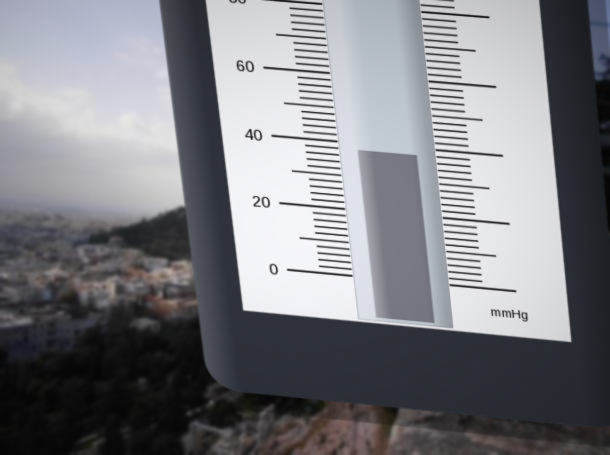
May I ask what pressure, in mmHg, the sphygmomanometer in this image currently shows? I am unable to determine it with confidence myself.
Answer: 38 mmHg
